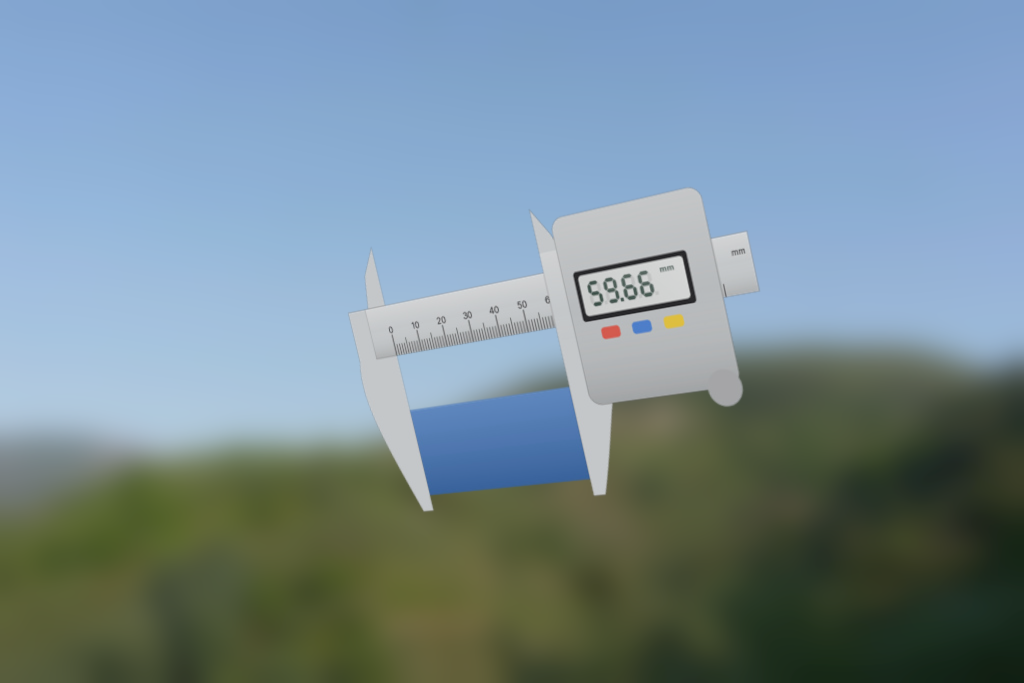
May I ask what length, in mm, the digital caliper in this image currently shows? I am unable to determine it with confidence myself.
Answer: 59.66 mm
